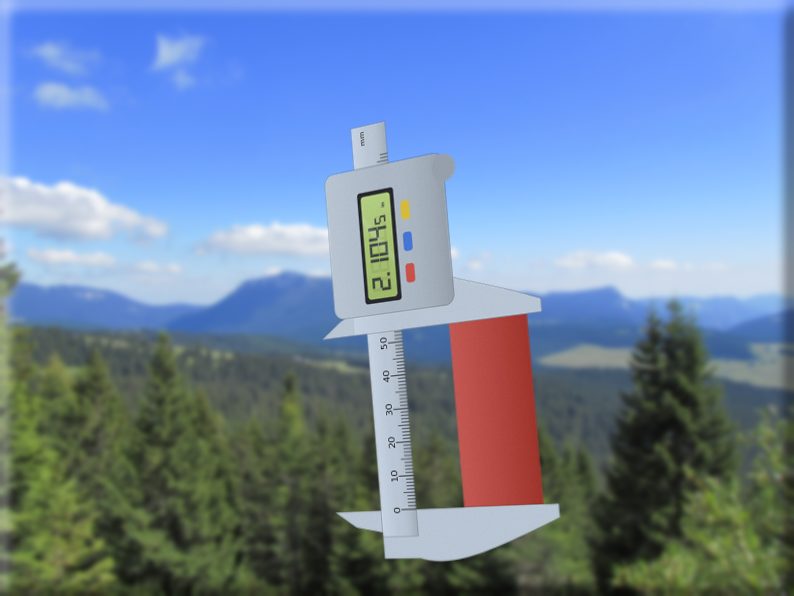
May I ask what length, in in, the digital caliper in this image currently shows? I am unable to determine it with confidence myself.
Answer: 2.1045 in
